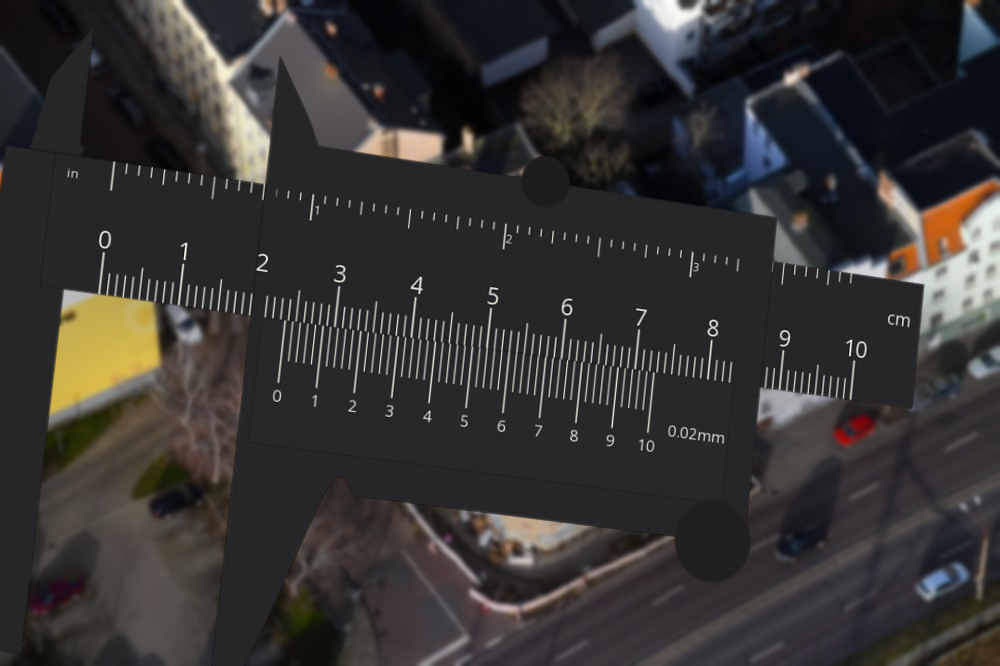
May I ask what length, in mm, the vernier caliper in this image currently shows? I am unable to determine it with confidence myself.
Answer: 23.6 mm
